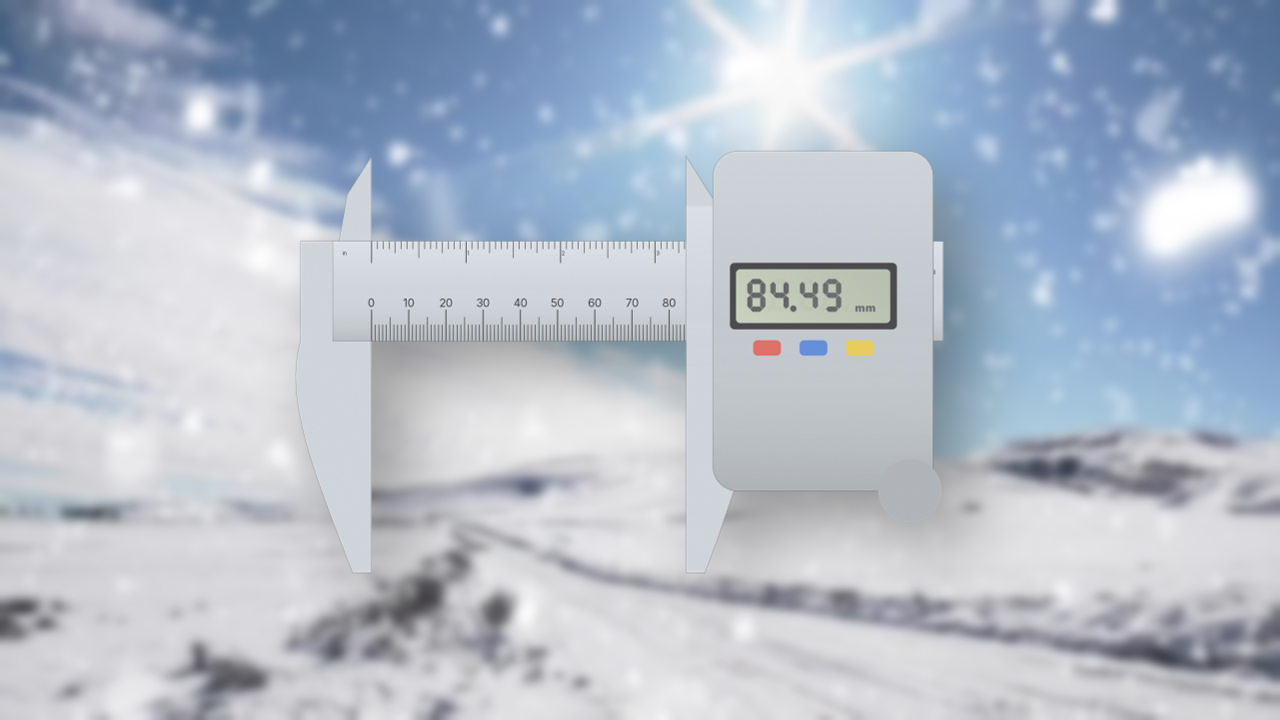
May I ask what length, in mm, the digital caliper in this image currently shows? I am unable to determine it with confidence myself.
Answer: 84.49 mm
